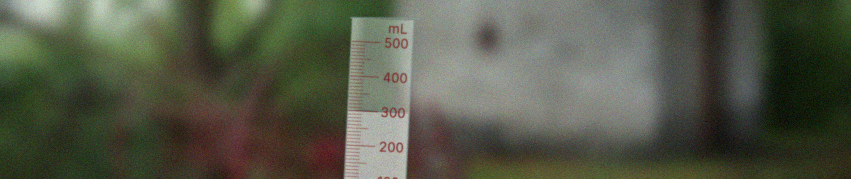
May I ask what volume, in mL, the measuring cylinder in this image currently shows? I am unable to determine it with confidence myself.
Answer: 300 mL
